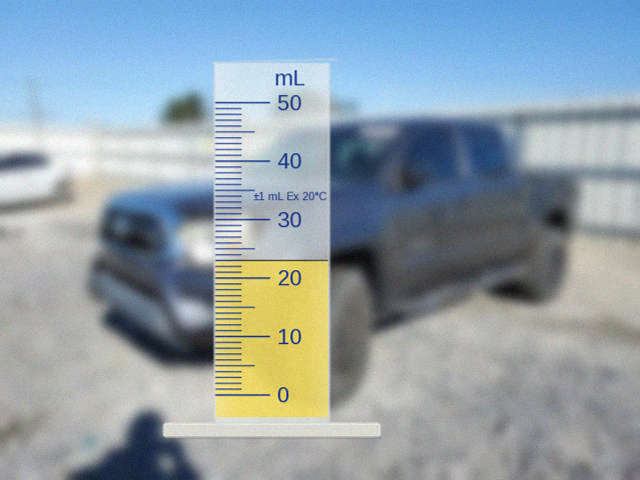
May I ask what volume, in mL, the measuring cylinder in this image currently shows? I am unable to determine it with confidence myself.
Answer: 23 mL
